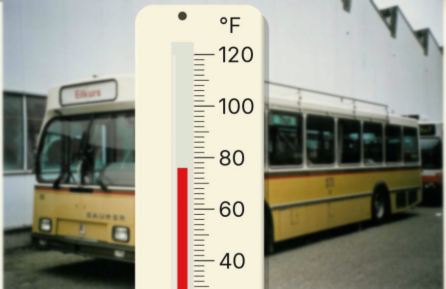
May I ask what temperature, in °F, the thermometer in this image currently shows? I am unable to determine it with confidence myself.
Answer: 76 °F
